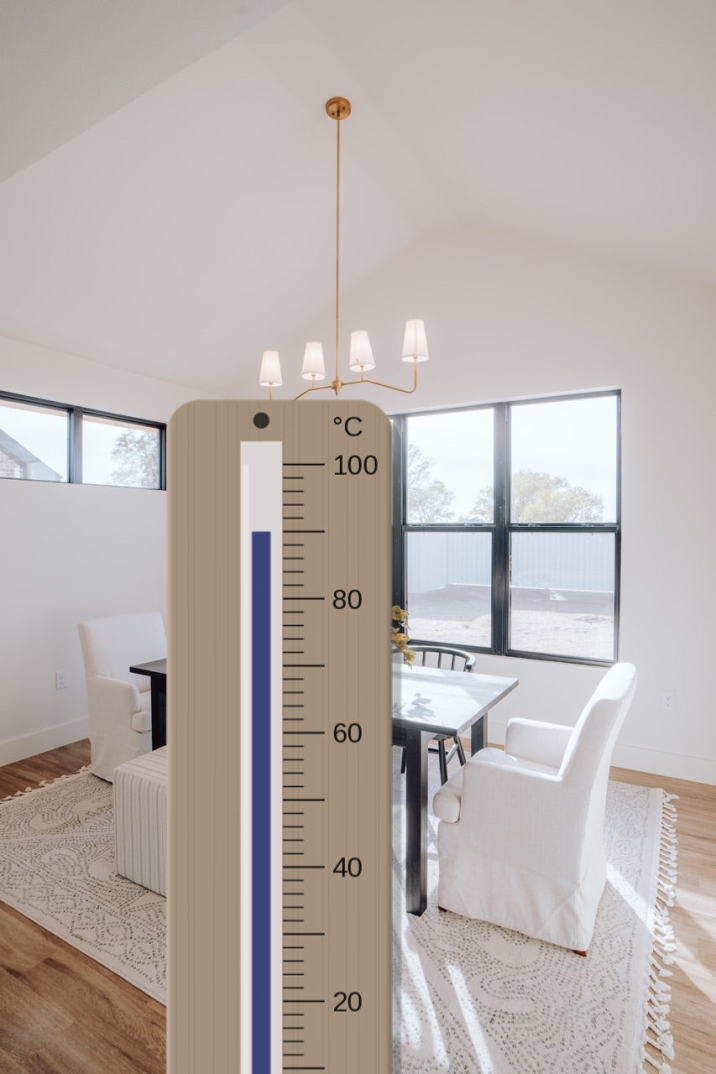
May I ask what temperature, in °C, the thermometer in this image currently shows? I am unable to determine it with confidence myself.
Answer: 90 °C
